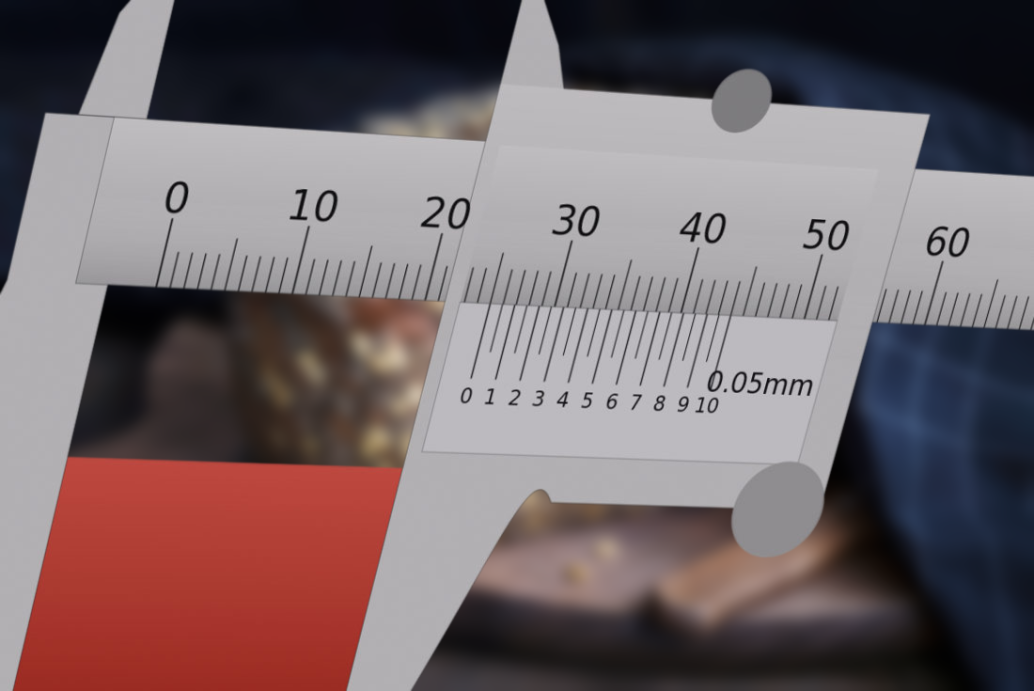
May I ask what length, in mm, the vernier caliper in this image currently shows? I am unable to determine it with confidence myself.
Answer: 25.0 mm
